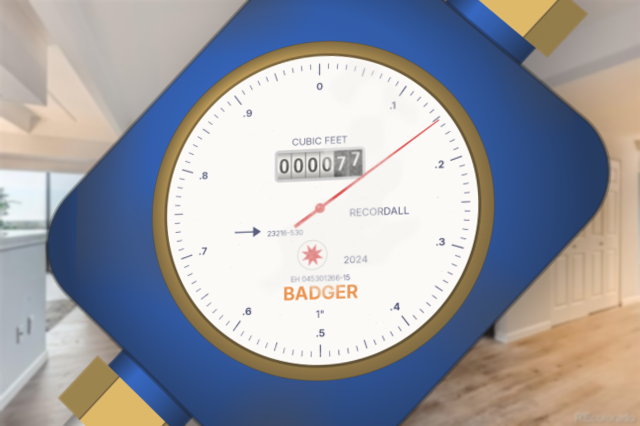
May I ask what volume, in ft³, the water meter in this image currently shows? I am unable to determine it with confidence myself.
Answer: 77.15 ft³
